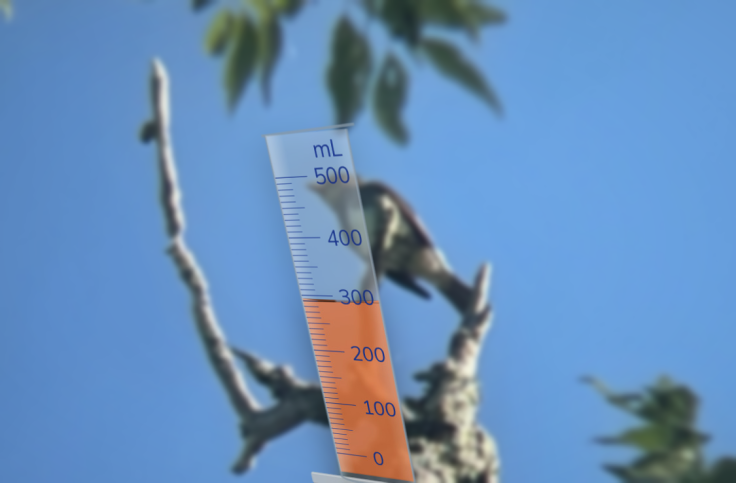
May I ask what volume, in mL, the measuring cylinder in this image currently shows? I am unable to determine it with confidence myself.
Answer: 290 mL
